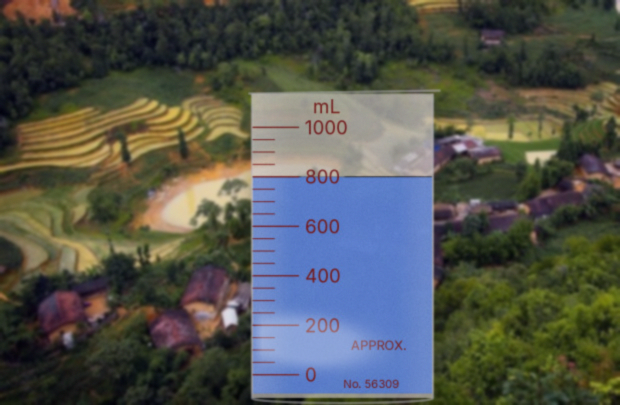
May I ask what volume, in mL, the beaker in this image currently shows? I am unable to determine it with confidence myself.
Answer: 800 mL
